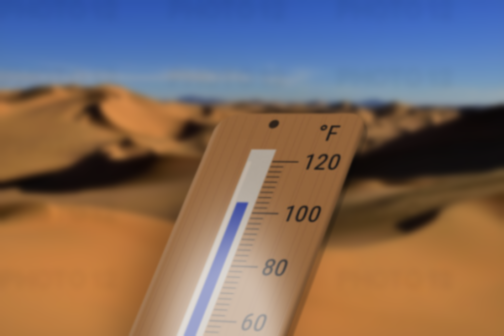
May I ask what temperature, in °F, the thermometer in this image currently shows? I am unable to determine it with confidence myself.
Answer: 104 °F
